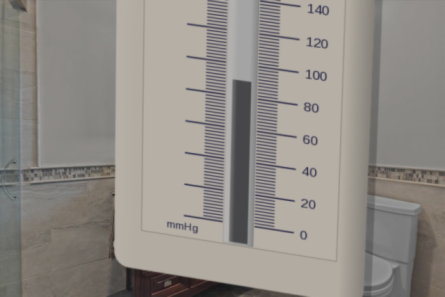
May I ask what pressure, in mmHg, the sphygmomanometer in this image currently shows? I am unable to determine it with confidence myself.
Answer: 90 mmHg
